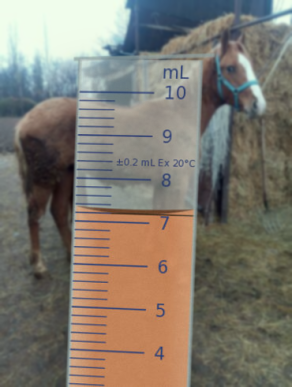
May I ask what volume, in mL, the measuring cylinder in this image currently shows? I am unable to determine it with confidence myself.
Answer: 7.2 mL
